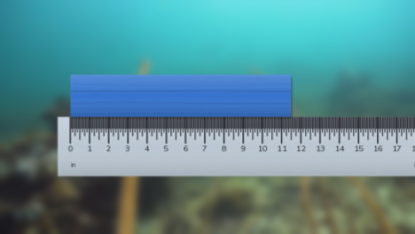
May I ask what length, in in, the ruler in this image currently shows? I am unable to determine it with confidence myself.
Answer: 11.5 in
